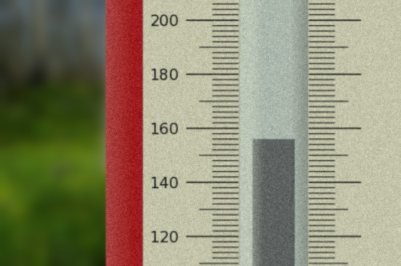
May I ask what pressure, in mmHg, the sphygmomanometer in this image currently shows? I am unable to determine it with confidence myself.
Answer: 156 mmHg
